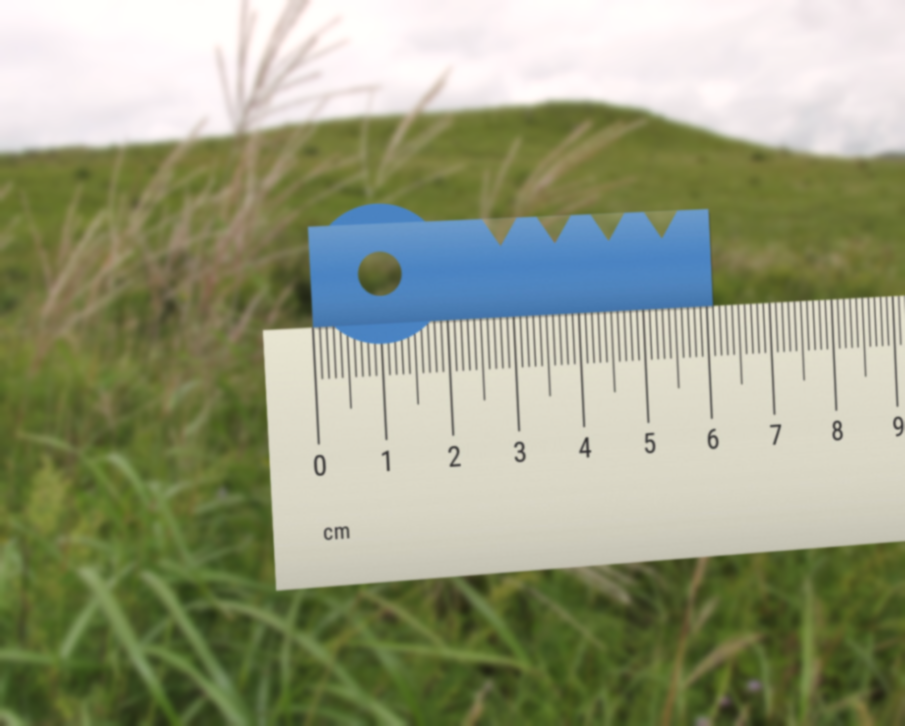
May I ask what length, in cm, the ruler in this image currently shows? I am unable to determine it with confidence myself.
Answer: 6.1 cm
